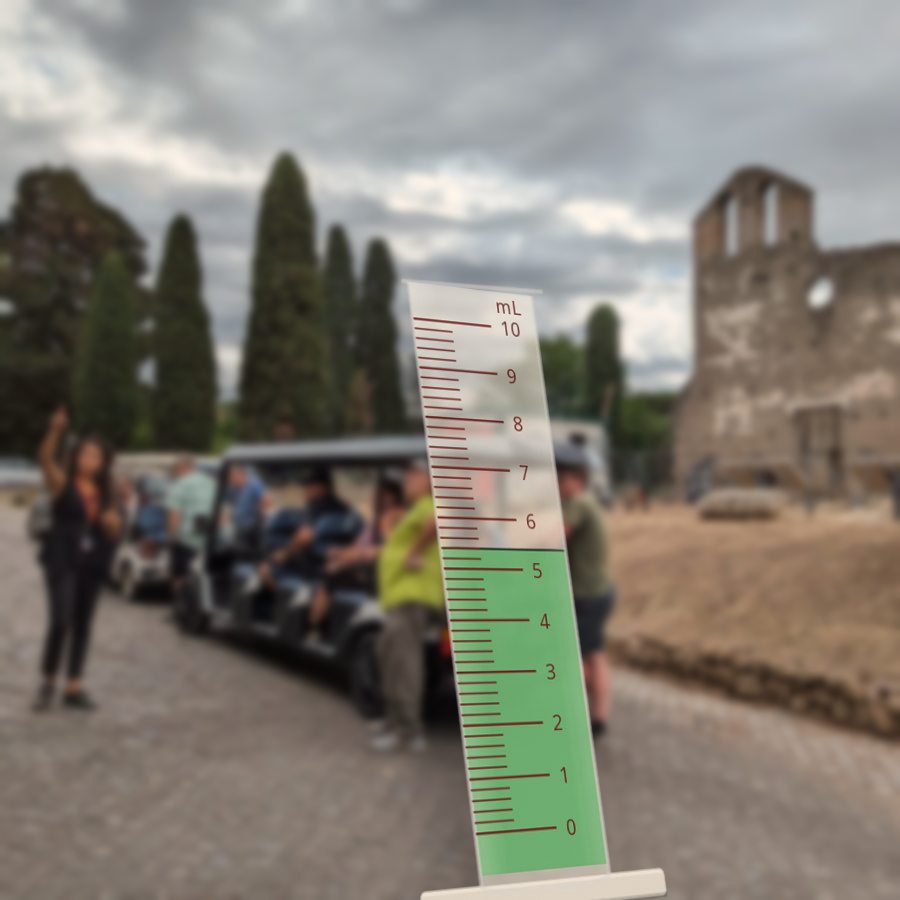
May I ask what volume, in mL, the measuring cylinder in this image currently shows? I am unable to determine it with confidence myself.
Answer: 5.4 mL
